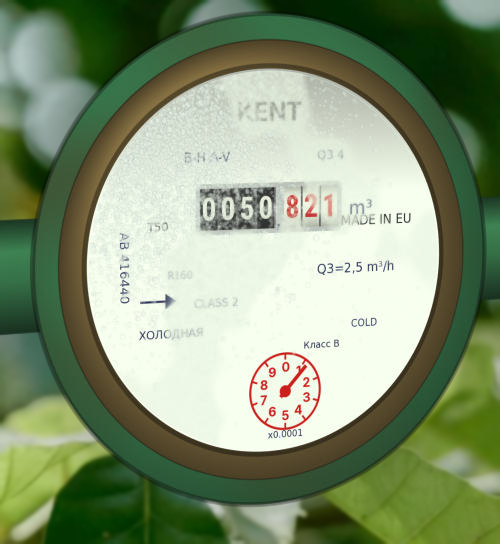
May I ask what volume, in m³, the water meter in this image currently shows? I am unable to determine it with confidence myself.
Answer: 50.8211 m³
